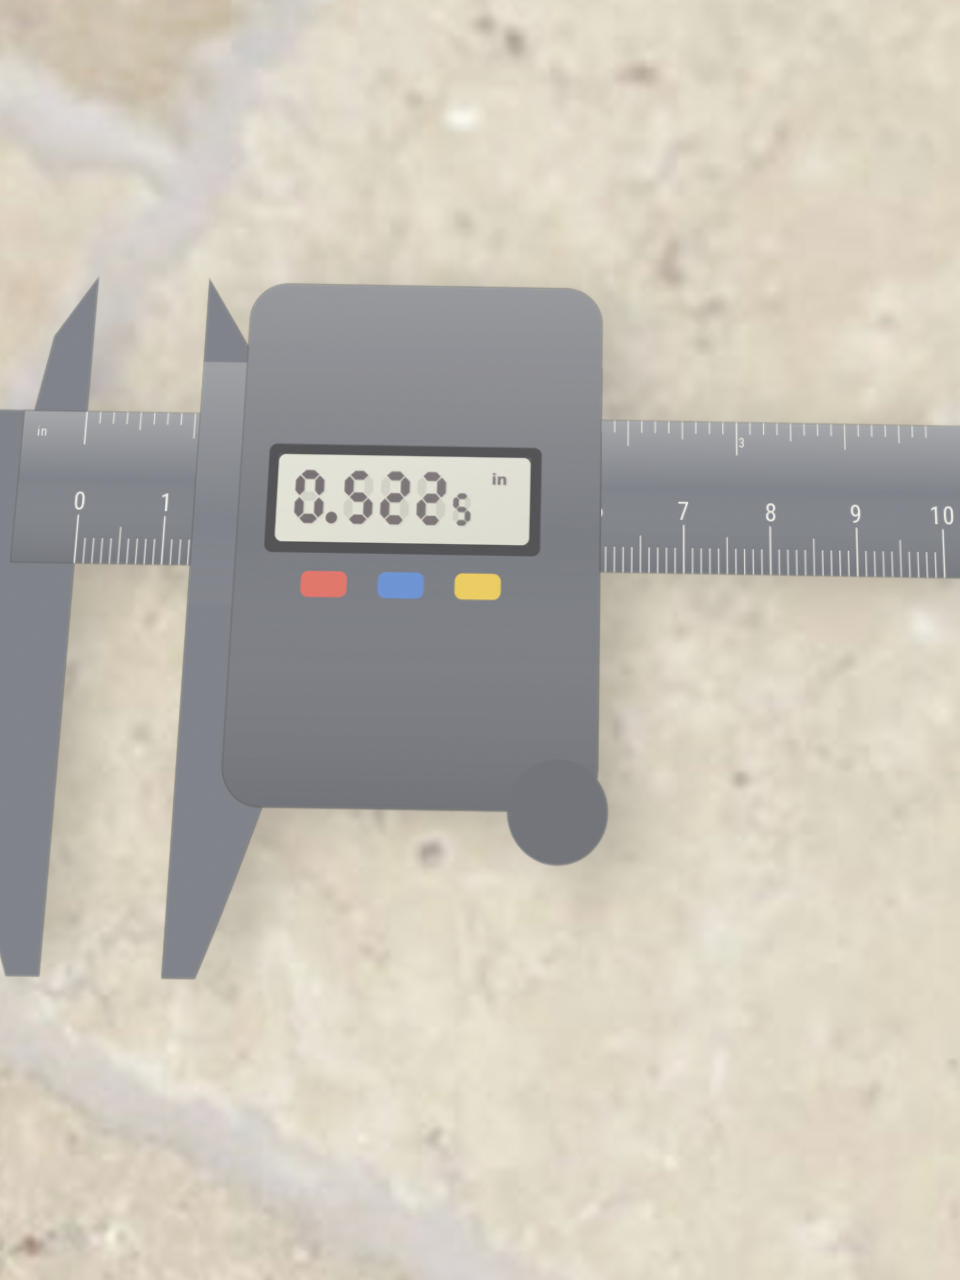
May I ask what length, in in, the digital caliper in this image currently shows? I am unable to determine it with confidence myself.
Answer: 0.5225 in
